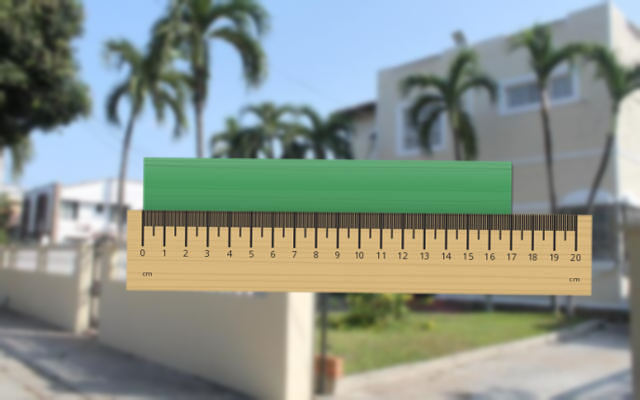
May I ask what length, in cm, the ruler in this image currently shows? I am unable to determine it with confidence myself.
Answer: 17 cm
